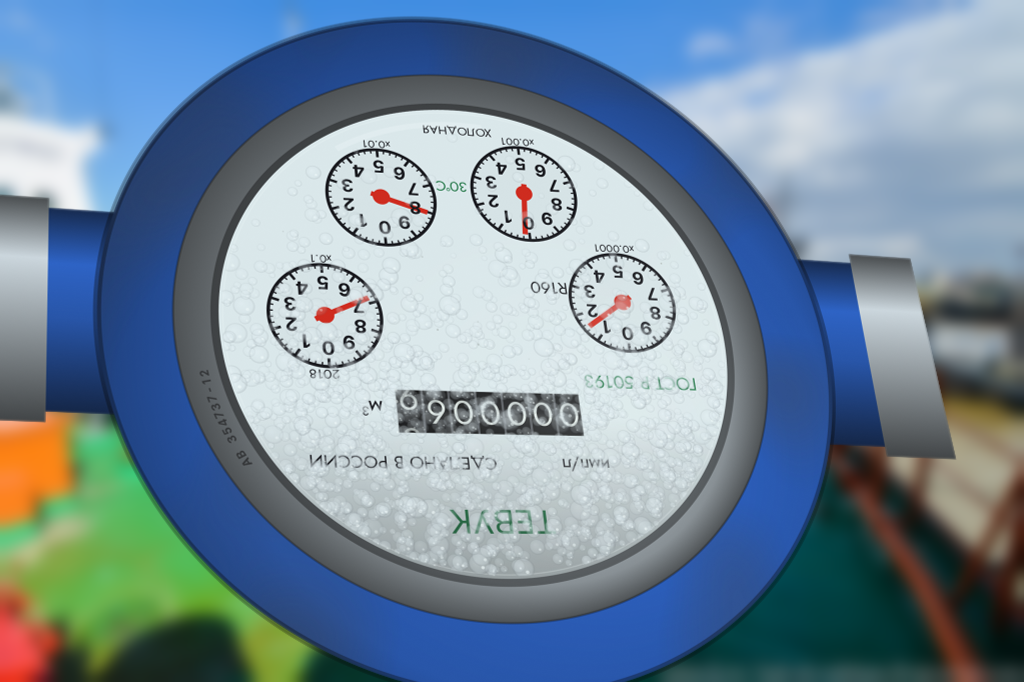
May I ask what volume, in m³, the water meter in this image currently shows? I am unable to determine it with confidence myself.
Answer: 68.6801 m³
